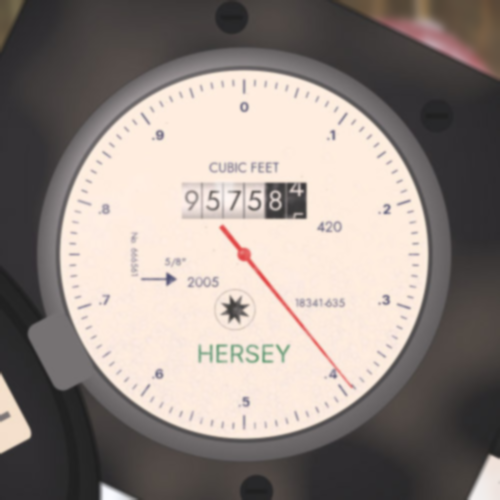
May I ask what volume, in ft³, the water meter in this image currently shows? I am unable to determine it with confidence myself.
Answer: 957584.39 ft³
